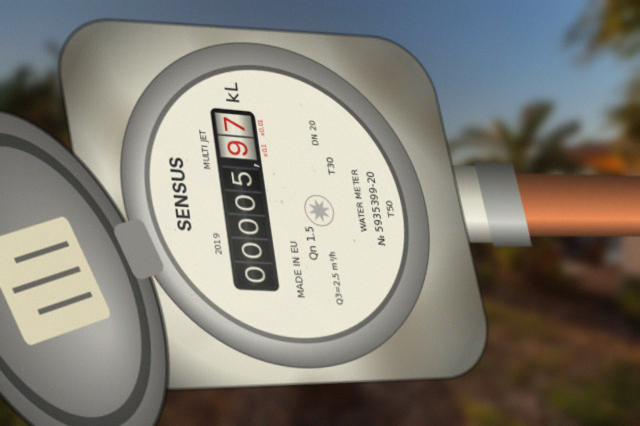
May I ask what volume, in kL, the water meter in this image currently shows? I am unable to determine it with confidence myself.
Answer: 5.97 kL
